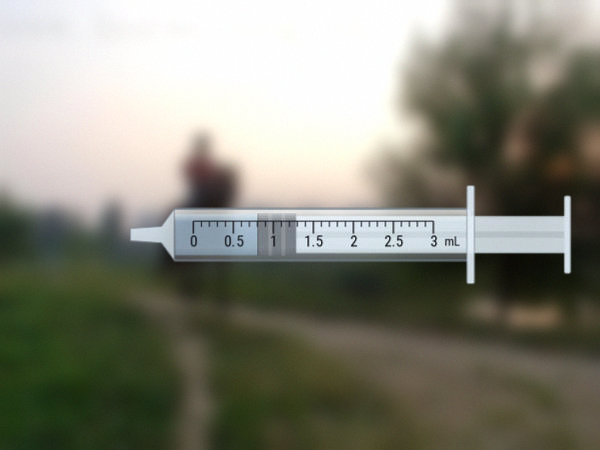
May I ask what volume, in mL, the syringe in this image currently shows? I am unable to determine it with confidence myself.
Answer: 0.8 mL
